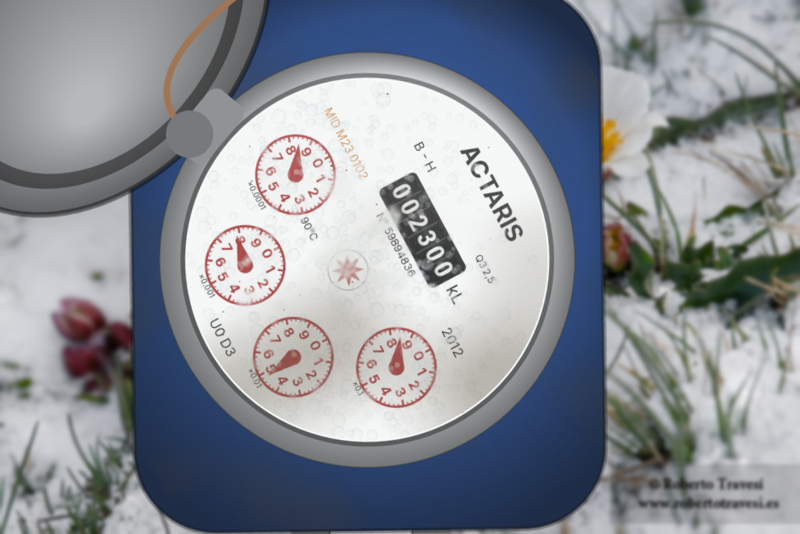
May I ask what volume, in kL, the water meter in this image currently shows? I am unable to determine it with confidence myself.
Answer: 2300.8478 kL
